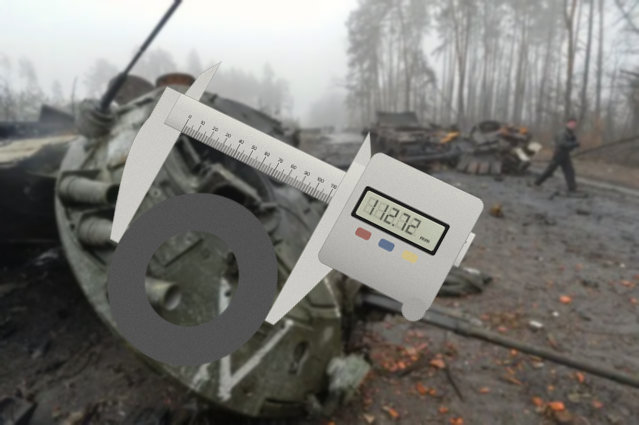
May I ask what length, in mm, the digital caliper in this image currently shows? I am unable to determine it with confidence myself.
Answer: 112.72 mm
